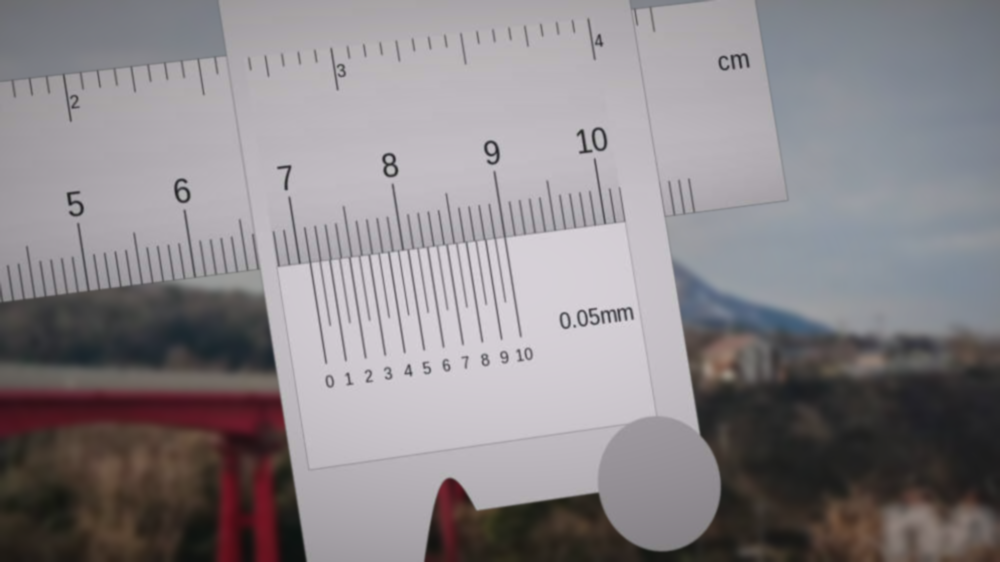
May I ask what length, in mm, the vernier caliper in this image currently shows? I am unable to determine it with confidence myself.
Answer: 71.0 mm
